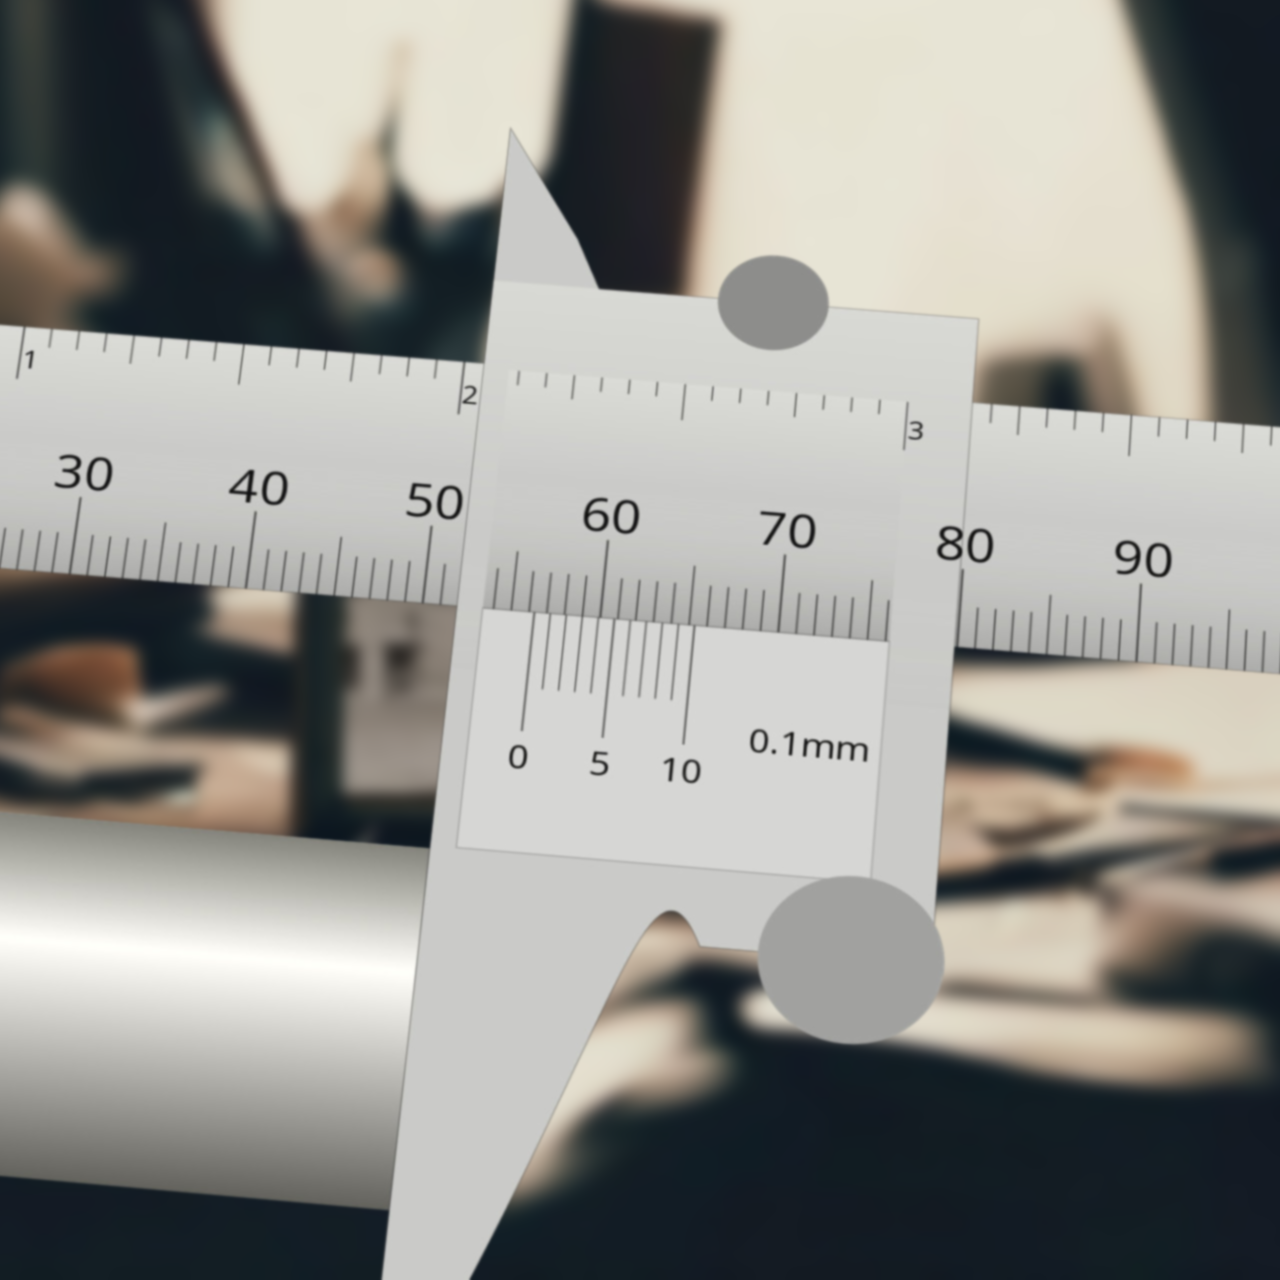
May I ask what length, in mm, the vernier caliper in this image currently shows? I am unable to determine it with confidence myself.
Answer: 56.3 mm
